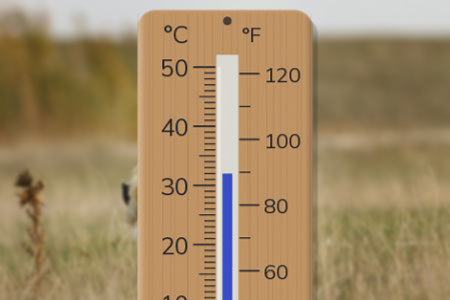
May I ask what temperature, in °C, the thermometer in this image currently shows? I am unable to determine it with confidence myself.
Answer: 32 °C
